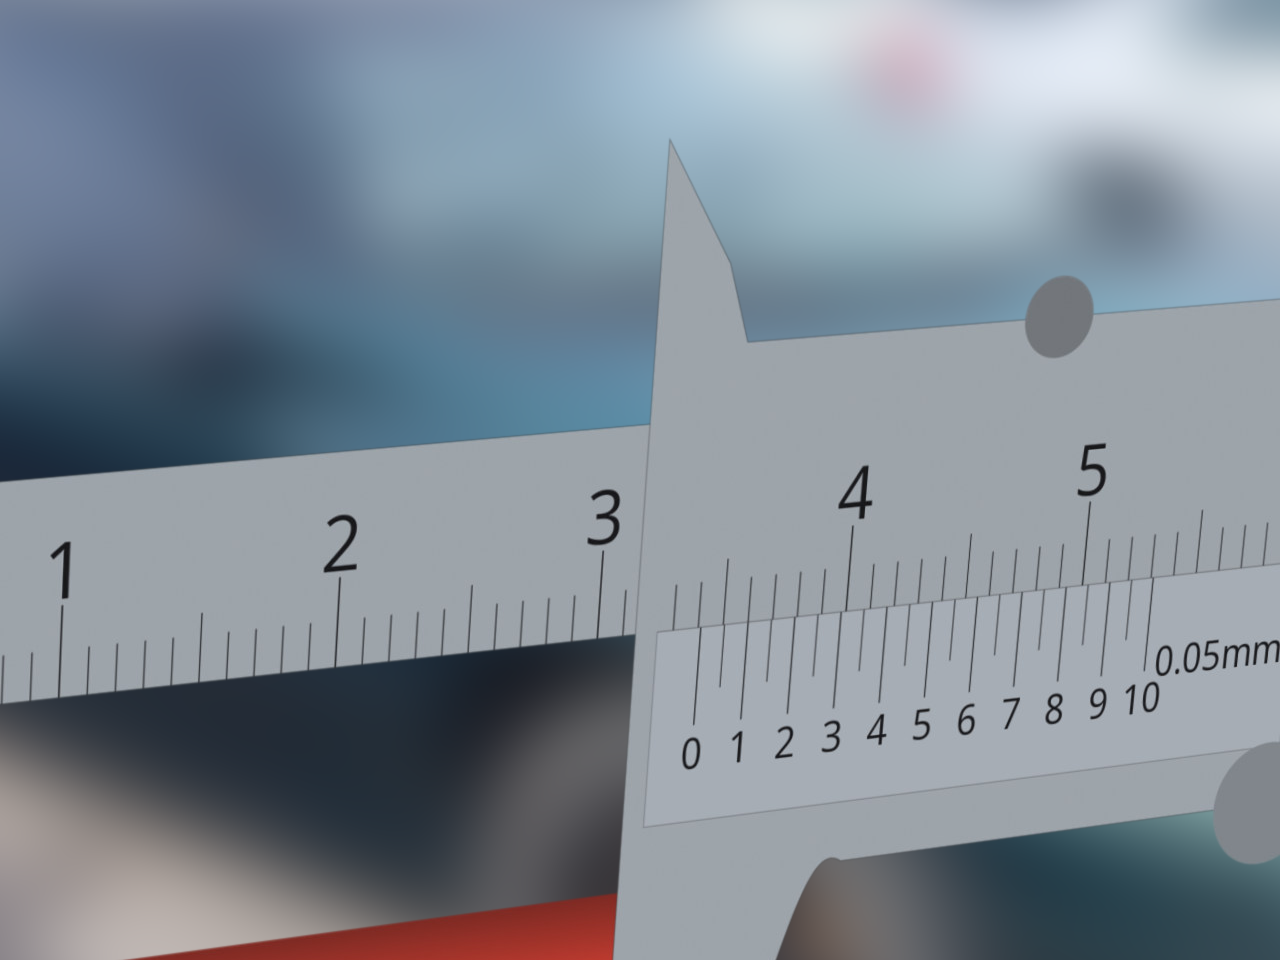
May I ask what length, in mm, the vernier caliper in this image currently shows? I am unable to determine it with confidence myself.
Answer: 34.1 mm
